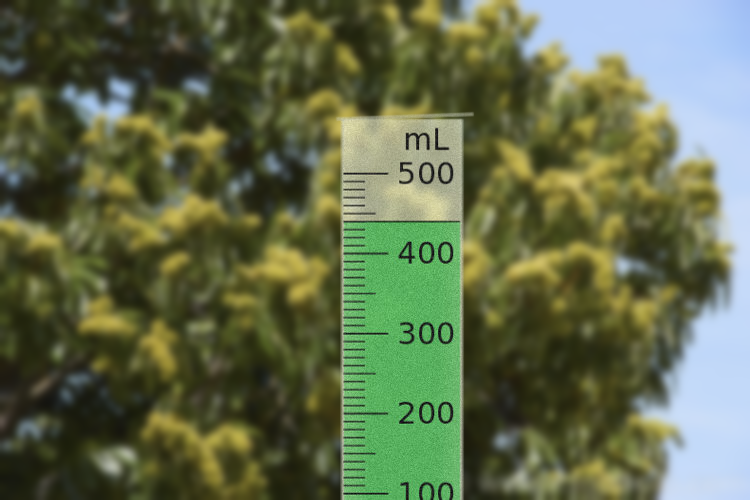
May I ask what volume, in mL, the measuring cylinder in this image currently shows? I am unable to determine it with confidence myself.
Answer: 440 mL
